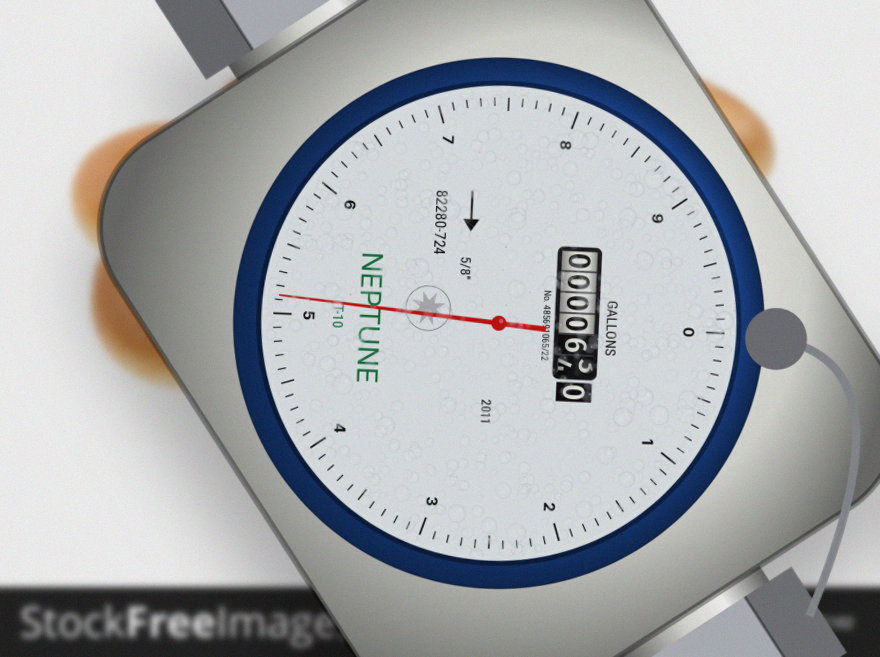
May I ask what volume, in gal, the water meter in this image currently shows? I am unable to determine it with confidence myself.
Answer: 635.1 gal
